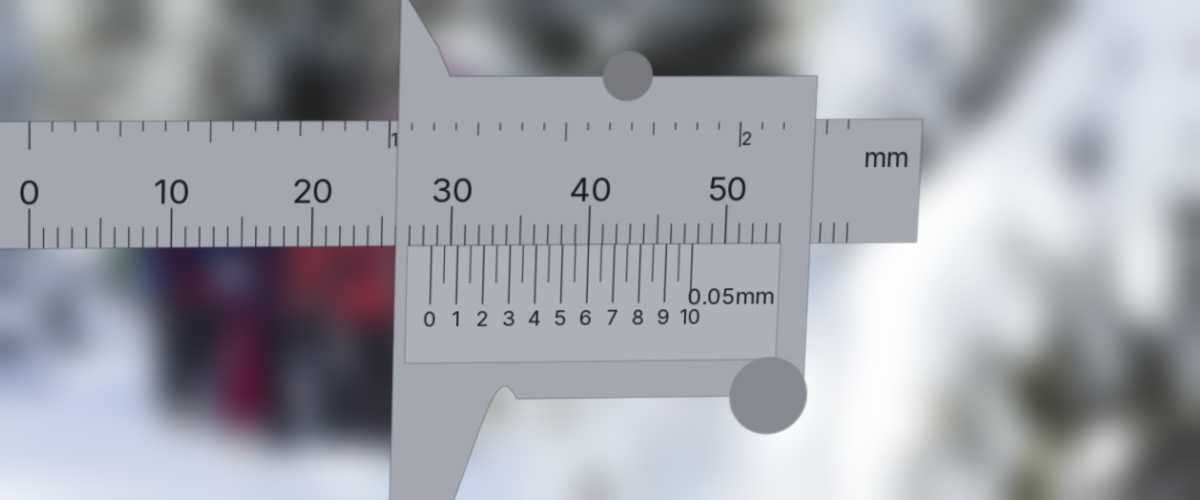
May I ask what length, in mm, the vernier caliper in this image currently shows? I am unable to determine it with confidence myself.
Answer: 28.6 mm
